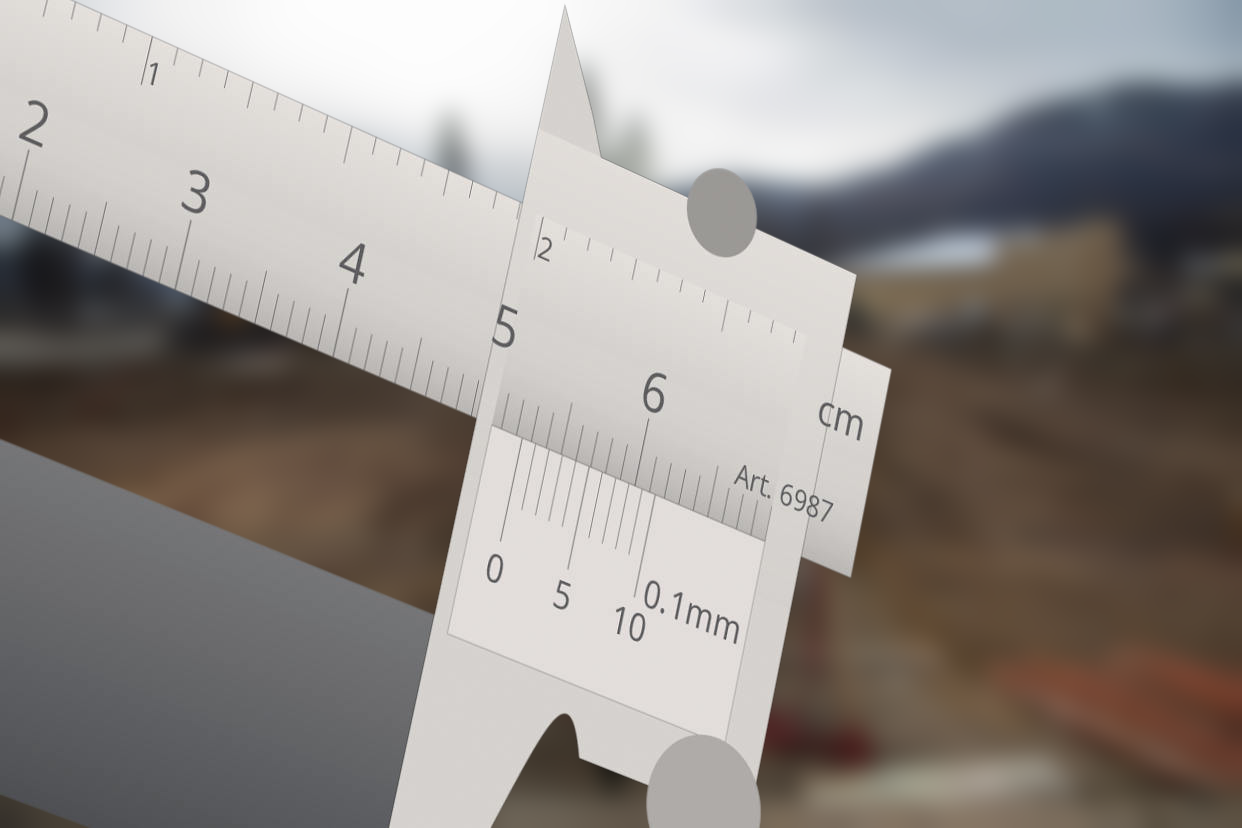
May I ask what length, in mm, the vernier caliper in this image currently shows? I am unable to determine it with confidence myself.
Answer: 52.4 mm
